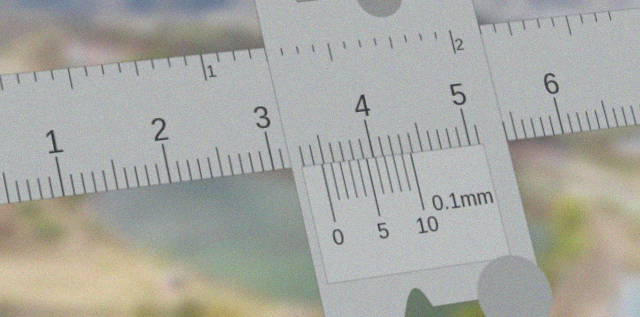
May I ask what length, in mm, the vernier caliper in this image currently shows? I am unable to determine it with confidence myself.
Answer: 34.8 mm
